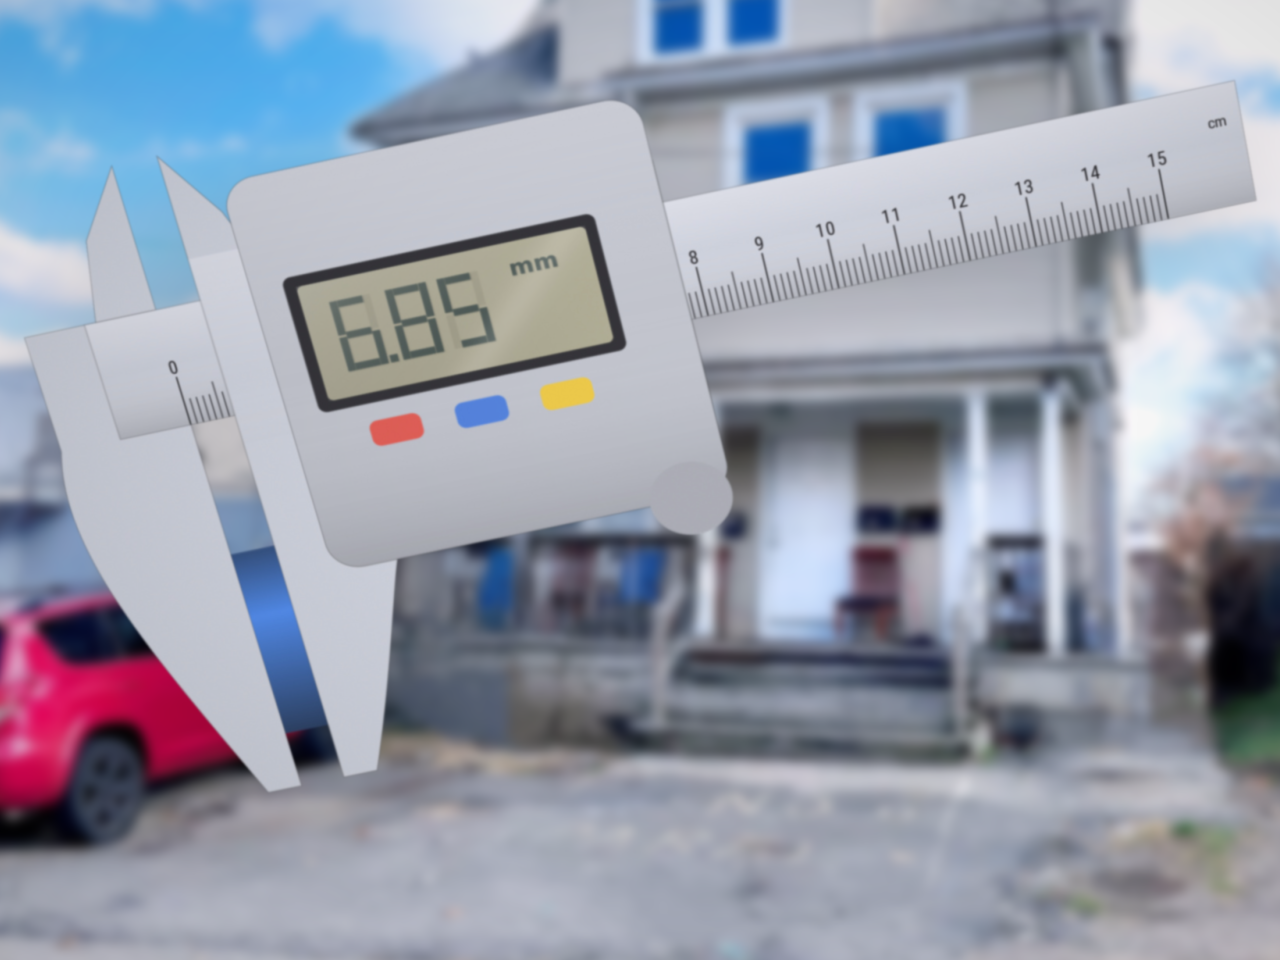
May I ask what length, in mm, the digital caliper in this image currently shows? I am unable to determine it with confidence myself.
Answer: 6.85 mm
